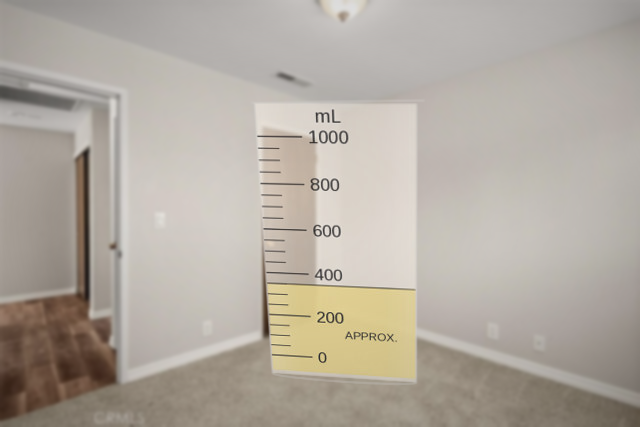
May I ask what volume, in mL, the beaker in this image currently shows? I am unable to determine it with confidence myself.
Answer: 350 mL
